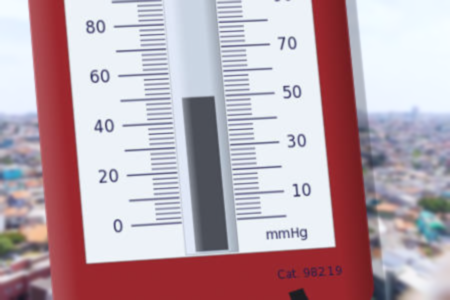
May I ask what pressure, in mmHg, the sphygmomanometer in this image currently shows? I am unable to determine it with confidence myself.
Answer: 50 mmHg
